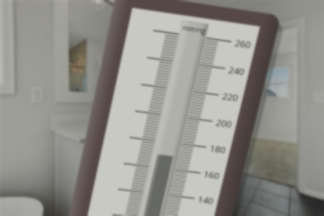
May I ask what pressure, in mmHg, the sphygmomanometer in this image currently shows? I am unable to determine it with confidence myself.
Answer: 170 mmHg
